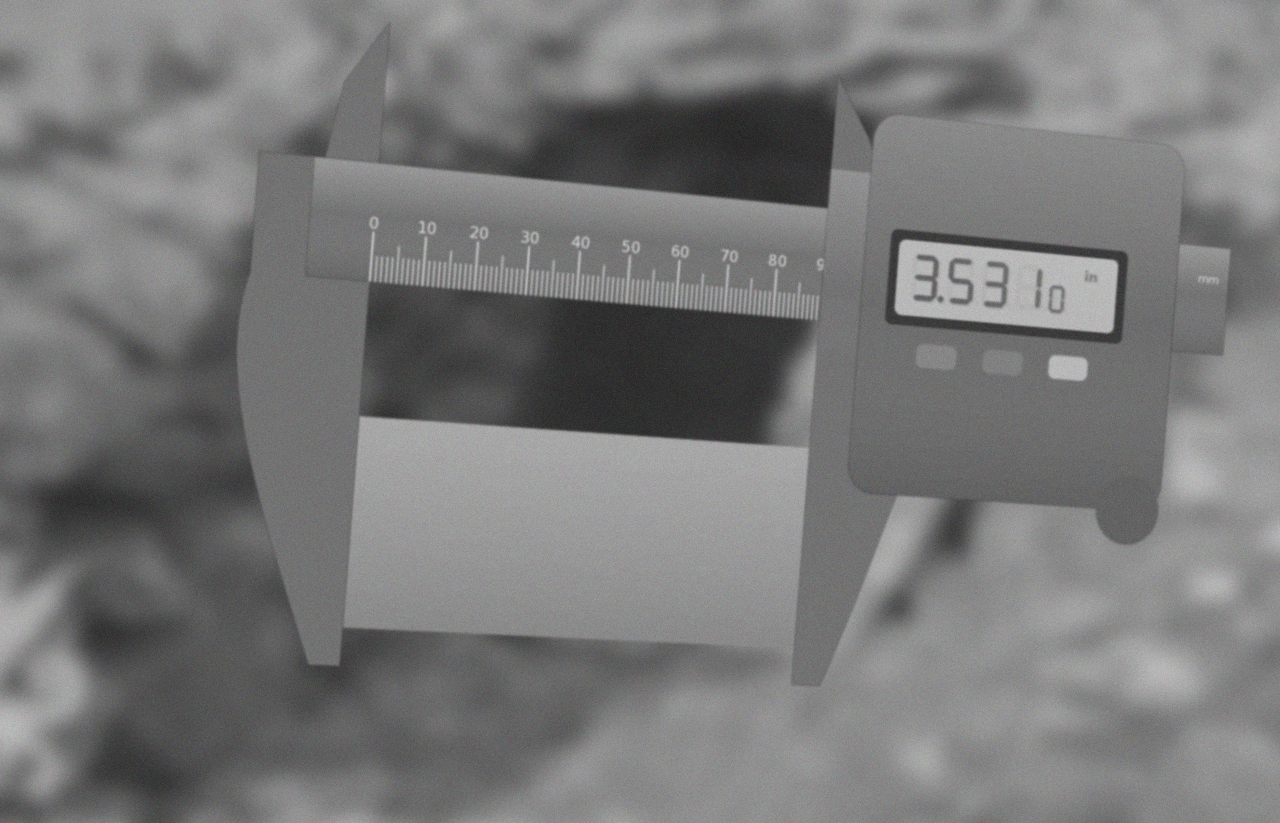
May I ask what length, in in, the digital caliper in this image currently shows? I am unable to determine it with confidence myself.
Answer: 3.5310 in
